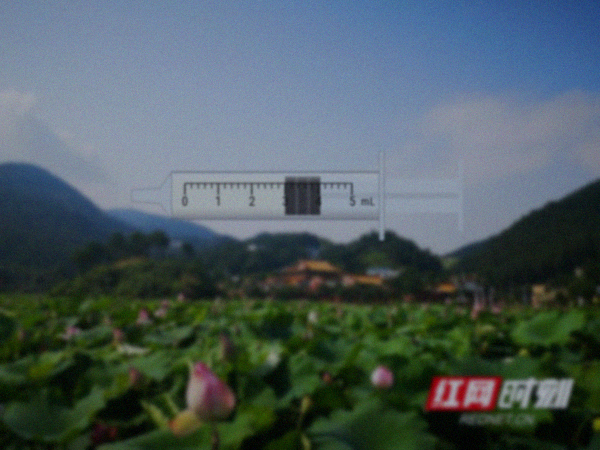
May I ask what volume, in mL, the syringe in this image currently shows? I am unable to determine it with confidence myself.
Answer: 3 mL
